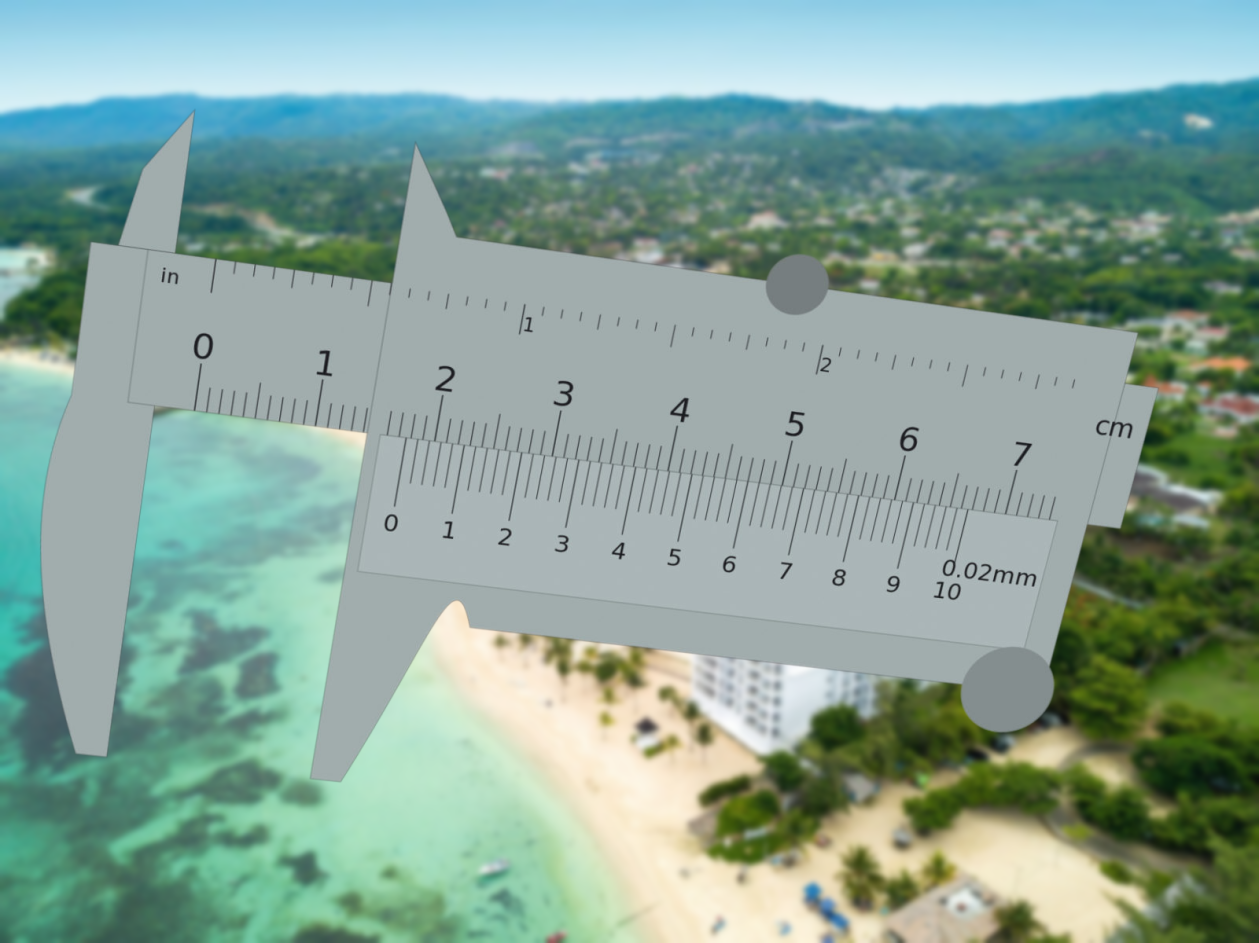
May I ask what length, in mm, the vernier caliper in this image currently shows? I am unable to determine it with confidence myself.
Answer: 17.6 mm
